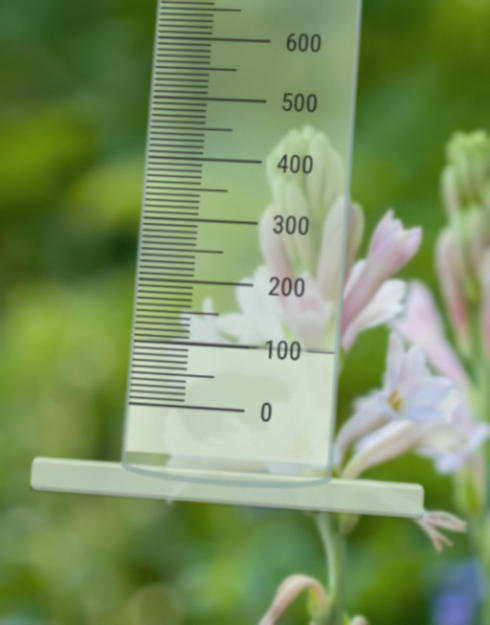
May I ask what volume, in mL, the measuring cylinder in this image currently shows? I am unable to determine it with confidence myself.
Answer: 100 mL
